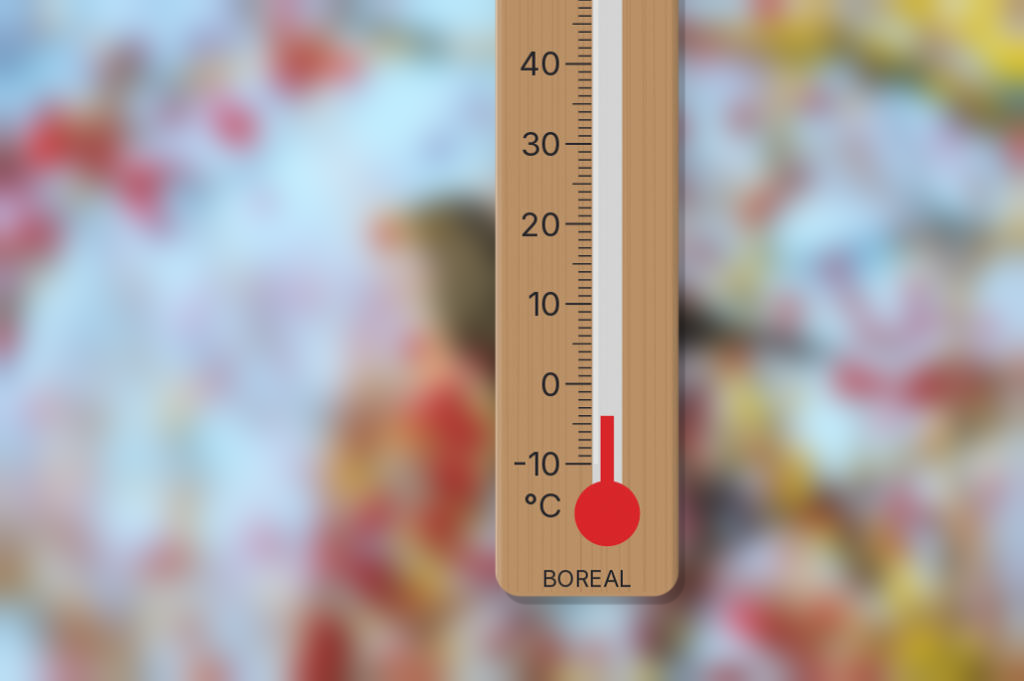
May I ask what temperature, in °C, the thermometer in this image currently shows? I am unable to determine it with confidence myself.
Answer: -4 °C
